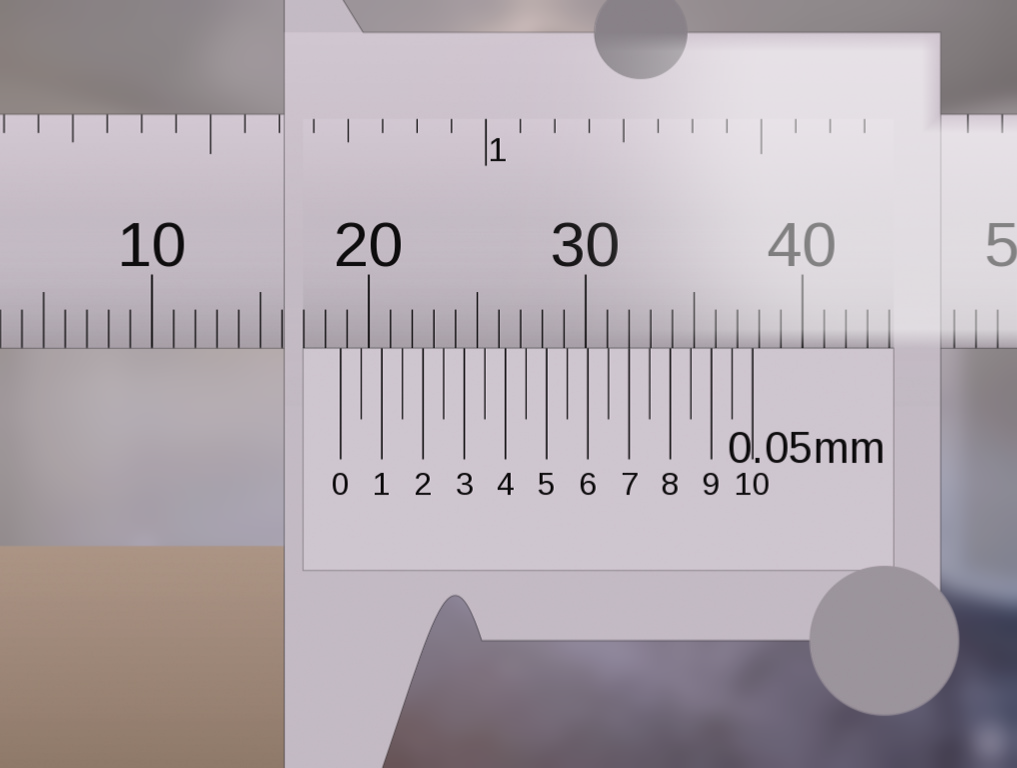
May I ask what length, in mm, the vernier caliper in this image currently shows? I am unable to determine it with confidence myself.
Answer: 18.7 mm
